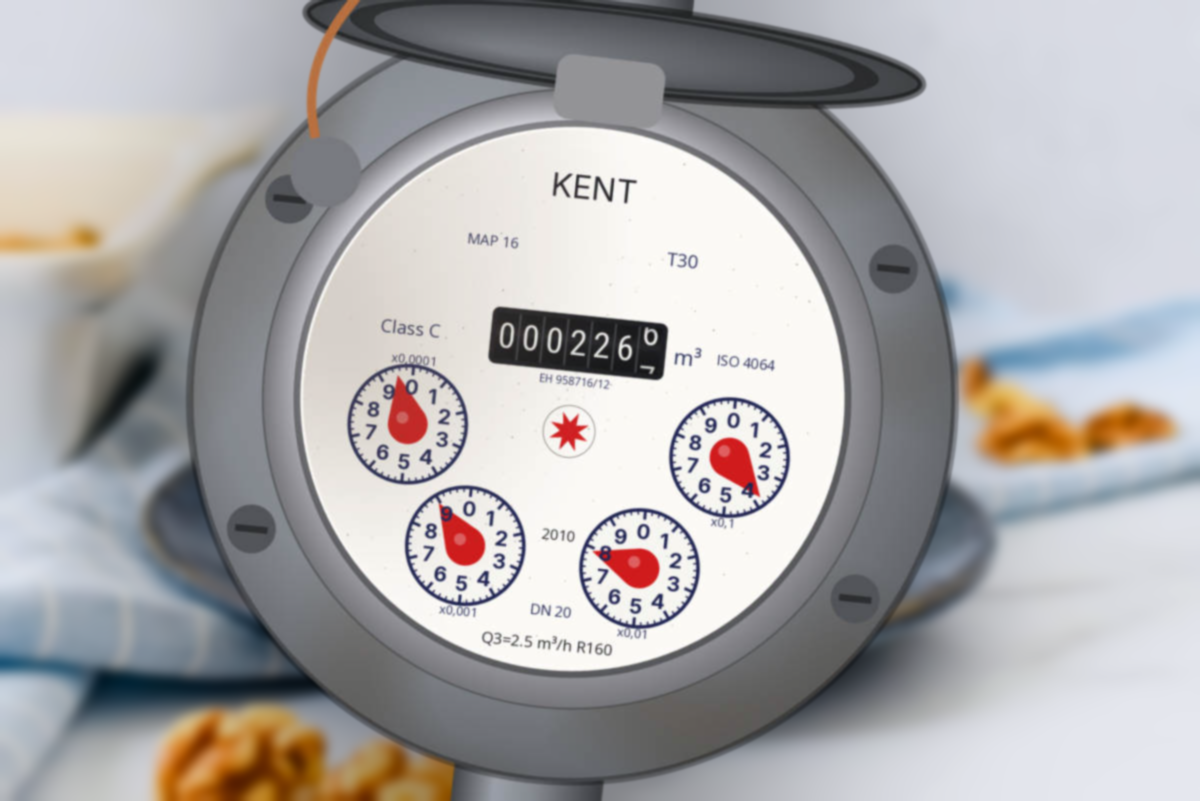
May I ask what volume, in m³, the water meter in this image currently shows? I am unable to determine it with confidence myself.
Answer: 2266.3789 m³
